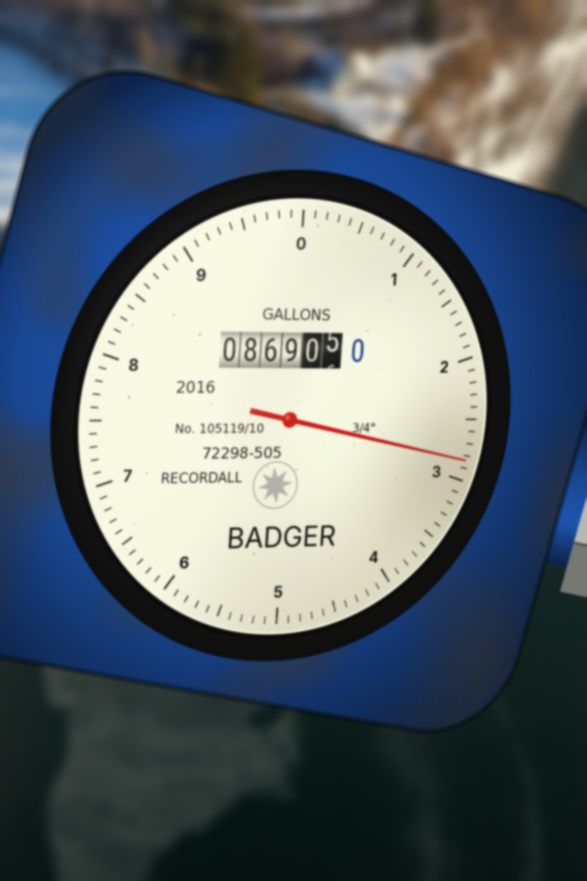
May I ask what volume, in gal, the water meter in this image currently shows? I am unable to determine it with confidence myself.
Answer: 869052.8 gal
